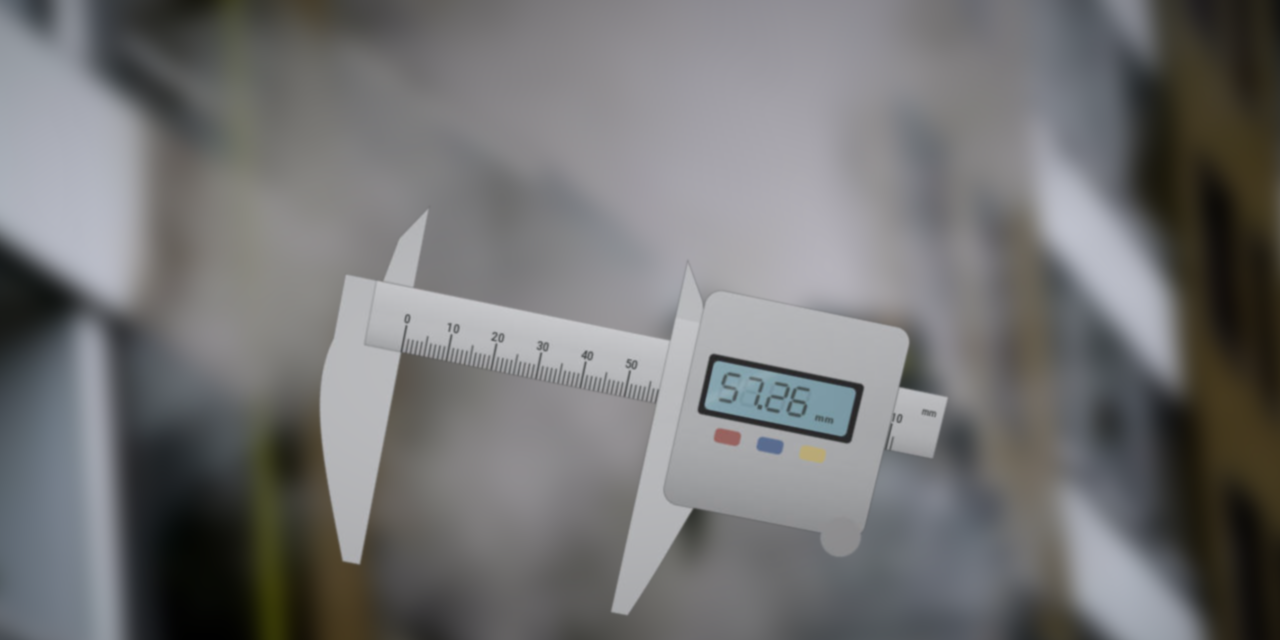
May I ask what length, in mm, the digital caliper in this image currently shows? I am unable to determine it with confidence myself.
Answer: 57.26 mm
